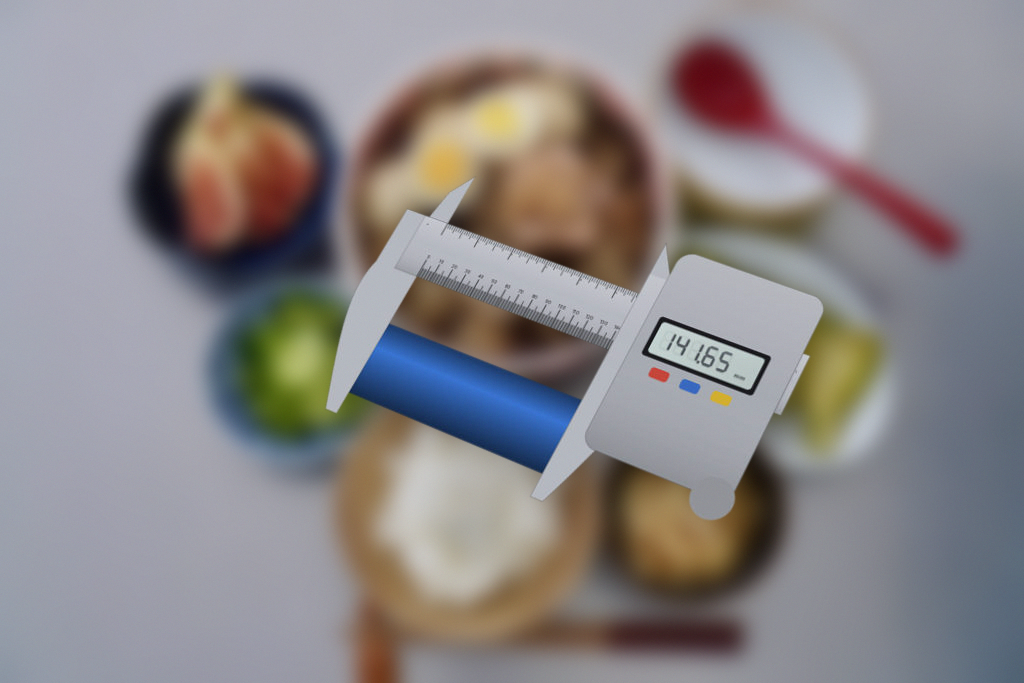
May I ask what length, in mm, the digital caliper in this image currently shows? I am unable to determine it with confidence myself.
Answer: 141.65 mm
